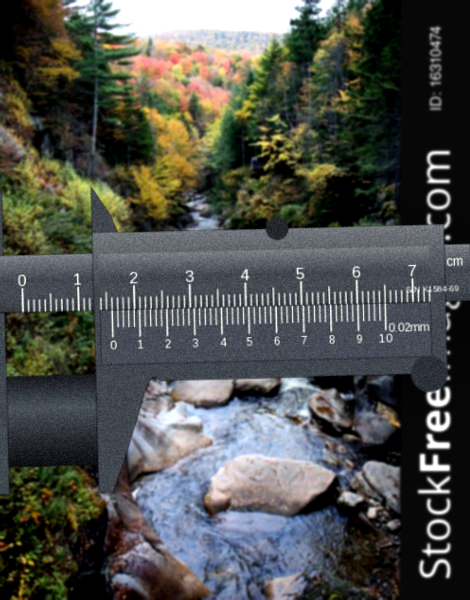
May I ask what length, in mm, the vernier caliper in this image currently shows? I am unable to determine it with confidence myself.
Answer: 16.0 mm
